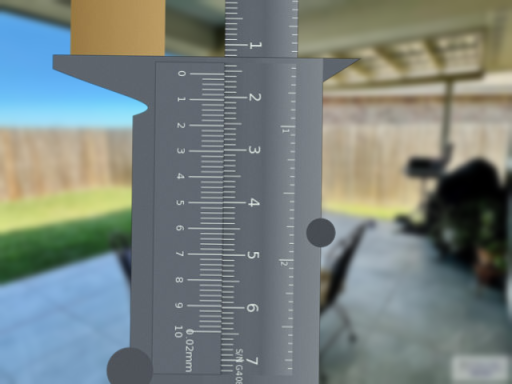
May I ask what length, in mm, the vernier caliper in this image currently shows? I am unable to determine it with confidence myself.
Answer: 15.6 mm
